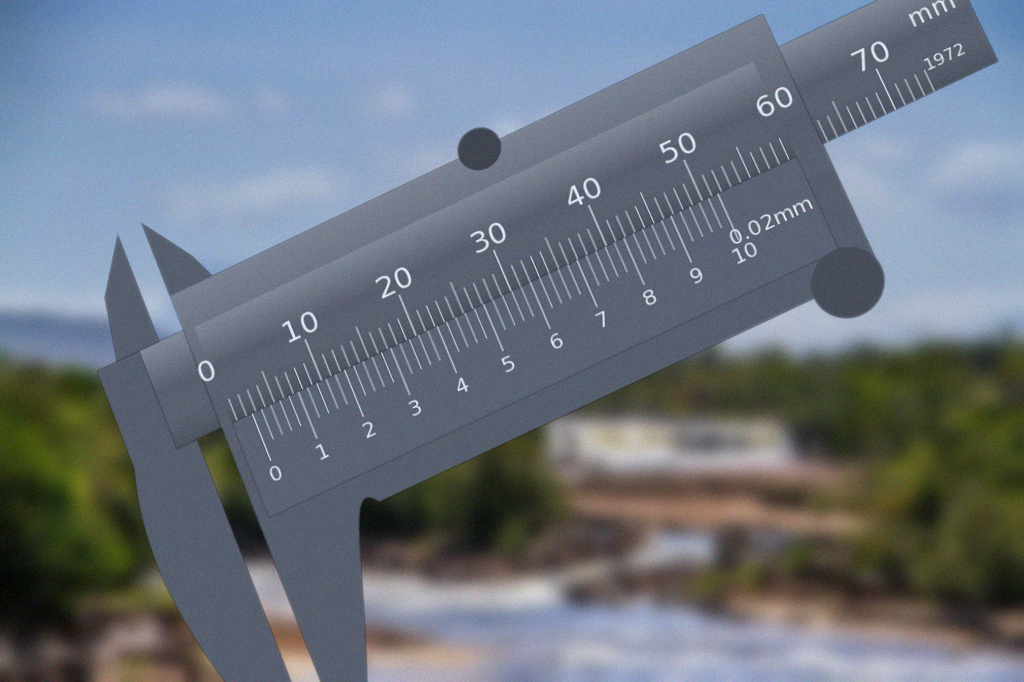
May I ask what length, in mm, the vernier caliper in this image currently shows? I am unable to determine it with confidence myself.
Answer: 2.6 mm
